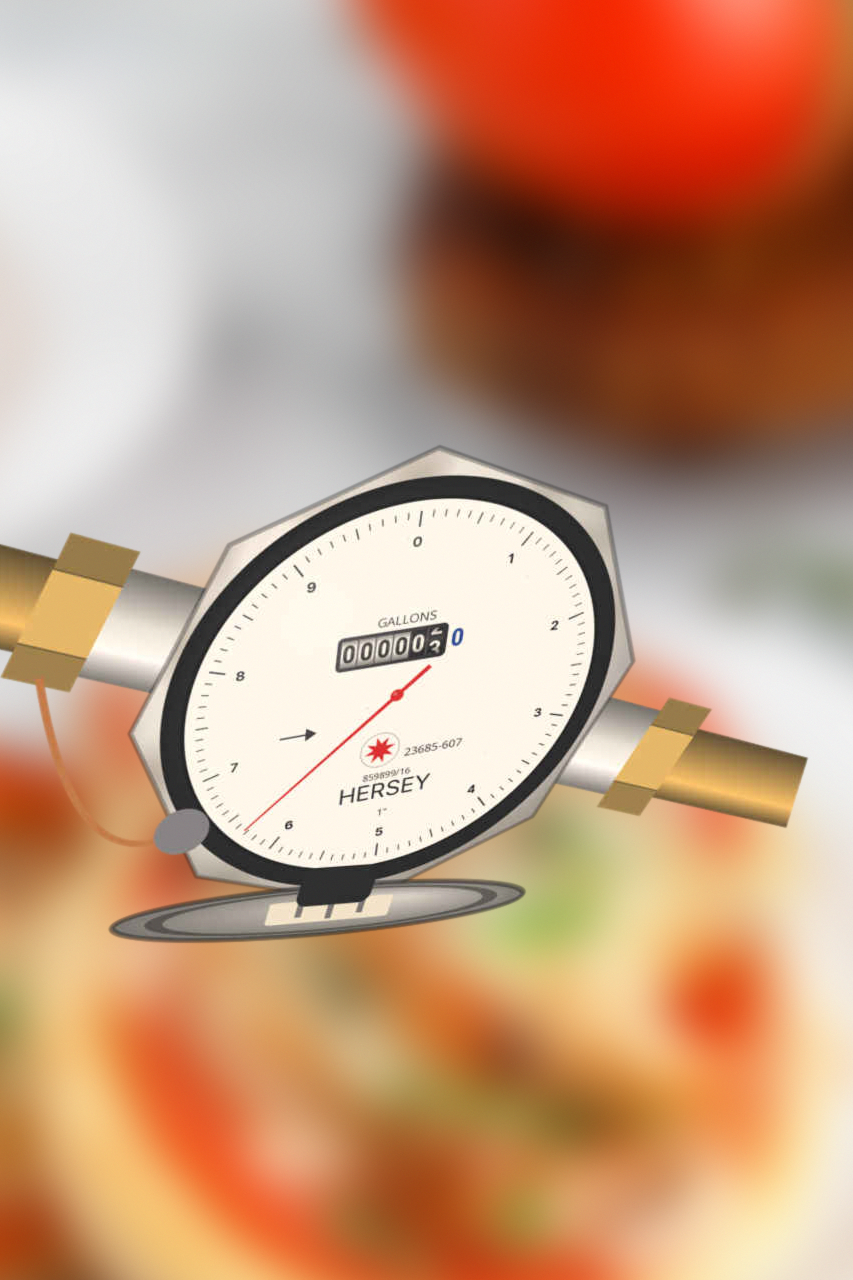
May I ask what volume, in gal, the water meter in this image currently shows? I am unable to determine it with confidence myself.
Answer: 26.3 gal
